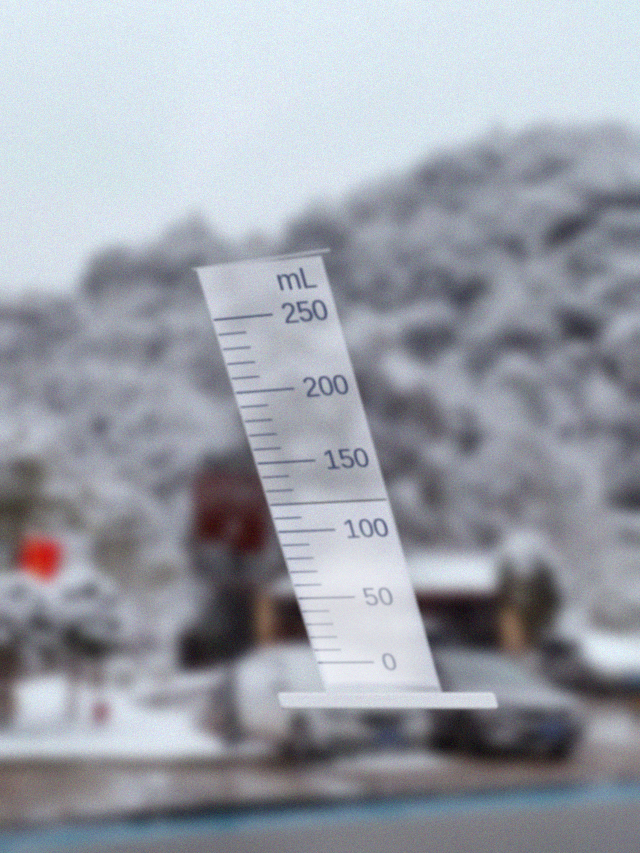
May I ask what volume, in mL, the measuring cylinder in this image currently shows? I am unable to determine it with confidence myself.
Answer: 120 mL
